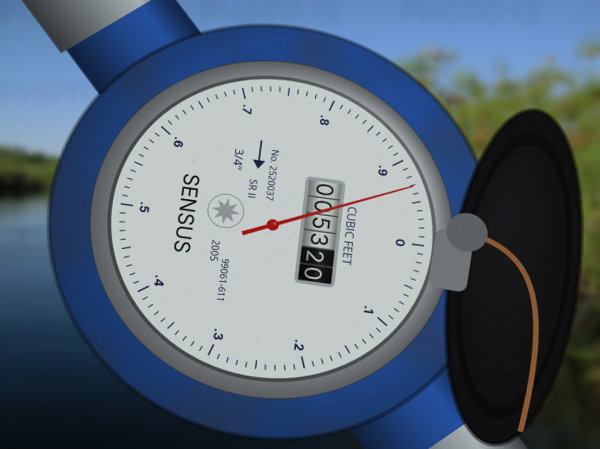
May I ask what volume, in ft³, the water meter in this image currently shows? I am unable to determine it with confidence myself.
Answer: 5319.93 ft³
